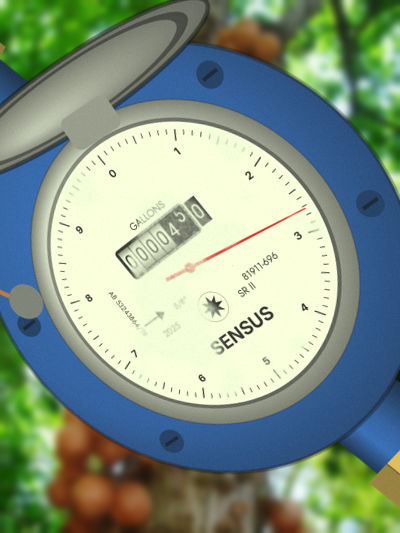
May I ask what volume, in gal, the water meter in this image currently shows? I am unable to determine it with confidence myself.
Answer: 452.7 gal
